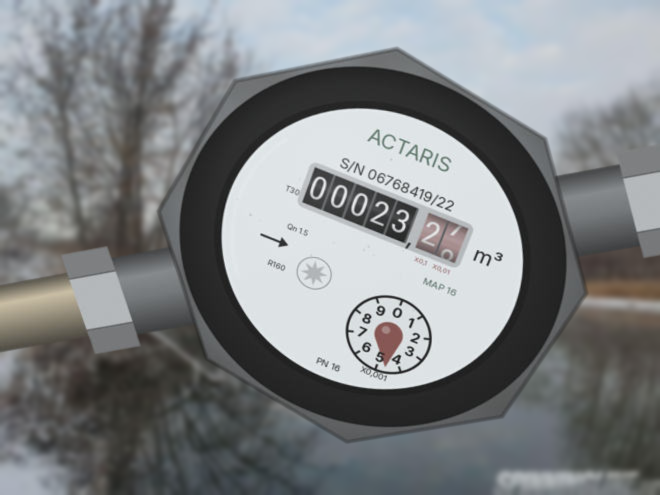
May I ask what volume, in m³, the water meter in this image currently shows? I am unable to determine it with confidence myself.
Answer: 23.274 m³
